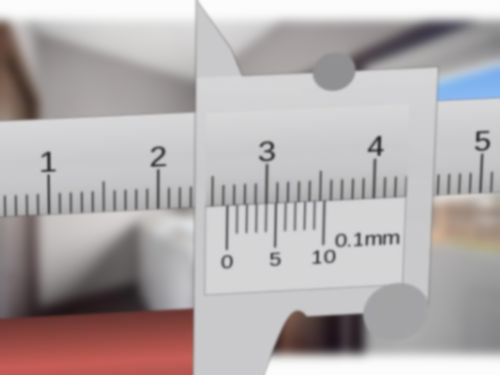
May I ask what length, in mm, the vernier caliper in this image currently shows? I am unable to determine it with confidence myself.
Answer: 26.4 mm
